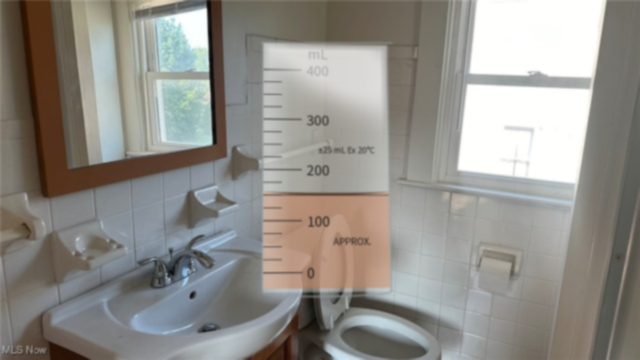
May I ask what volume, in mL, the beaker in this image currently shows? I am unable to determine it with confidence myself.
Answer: 150 mL
